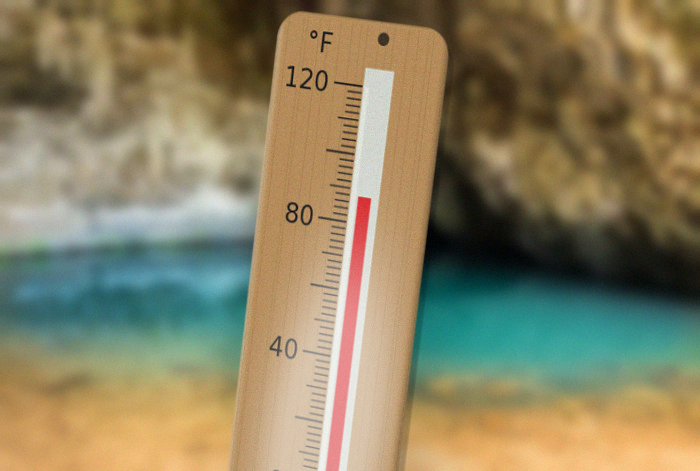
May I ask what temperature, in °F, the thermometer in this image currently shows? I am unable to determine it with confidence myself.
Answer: 88 °F
